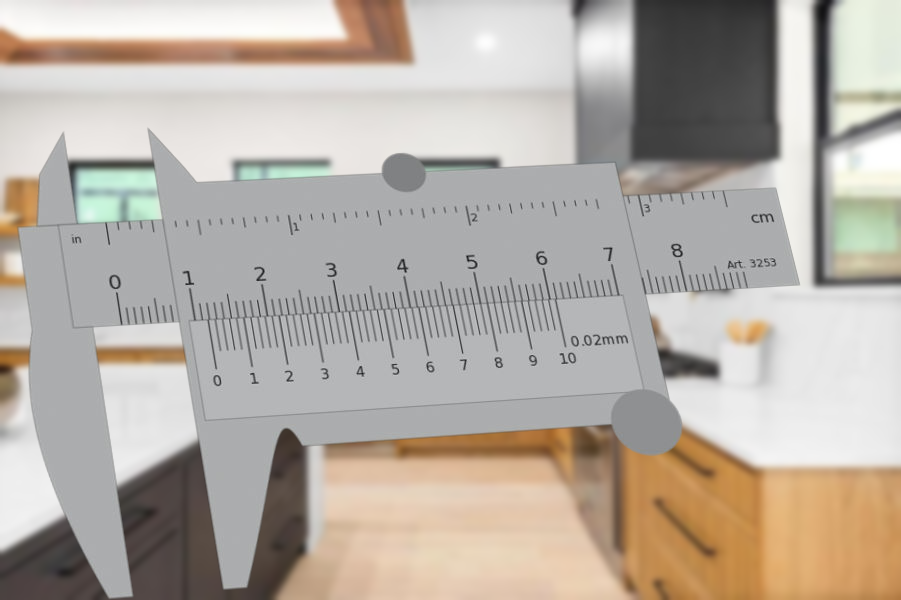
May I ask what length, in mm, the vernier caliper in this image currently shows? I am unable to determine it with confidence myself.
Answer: 11.8 mm
